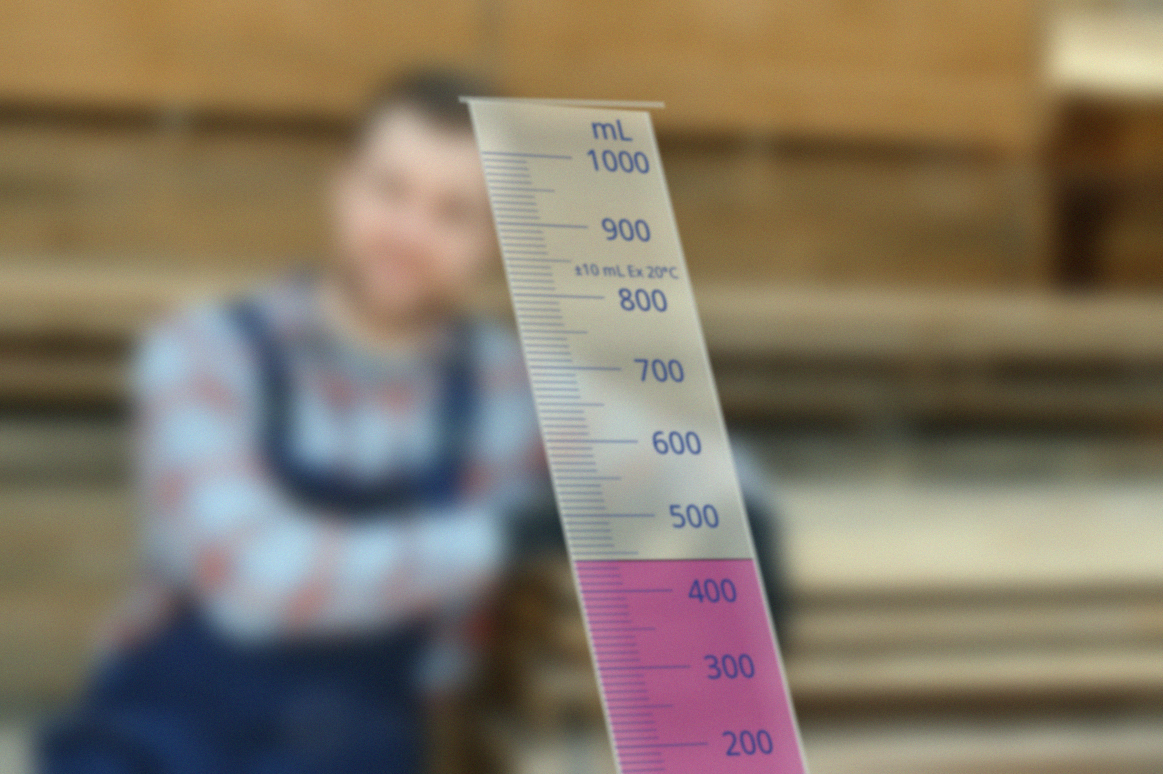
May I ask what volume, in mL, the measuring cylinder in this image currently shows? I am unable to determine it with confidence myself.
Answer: 440 mL
